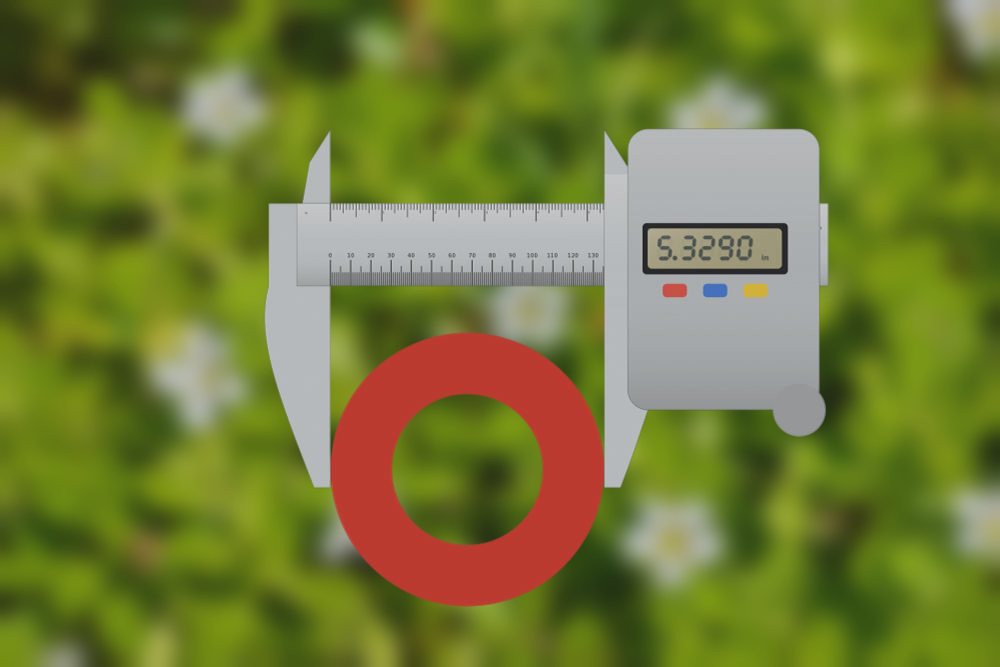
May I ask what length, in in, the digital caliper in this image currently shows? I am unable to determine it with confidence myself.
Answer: 5.3290 in
